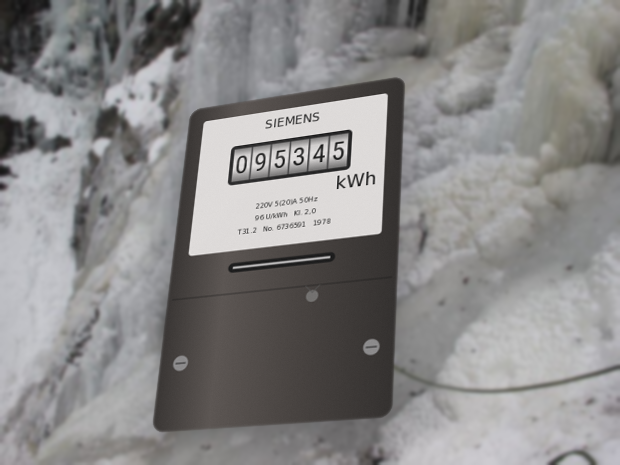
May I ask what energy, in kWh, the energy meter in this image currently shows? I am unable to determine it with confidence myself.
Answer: 95345 kWh
